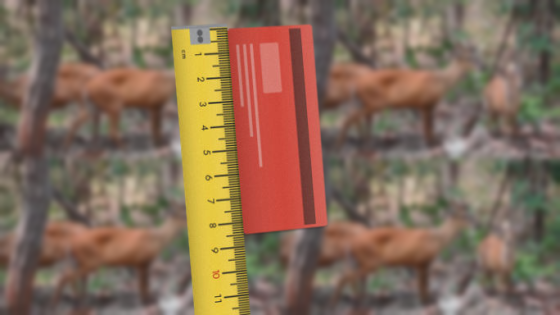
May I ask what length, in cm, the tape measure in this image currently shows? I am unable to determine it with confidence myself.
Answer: 8.5 cm
